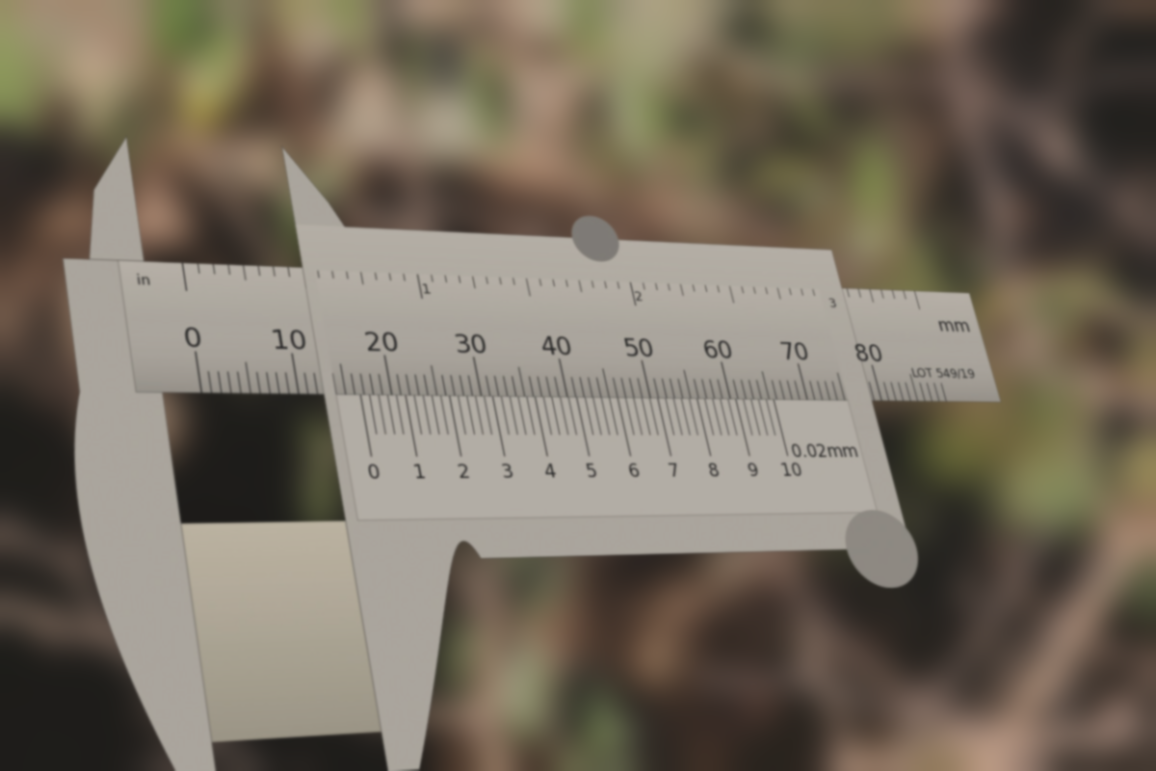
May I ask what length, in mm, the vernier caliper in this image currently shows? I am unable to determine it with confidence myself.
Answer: 16.6 mm
